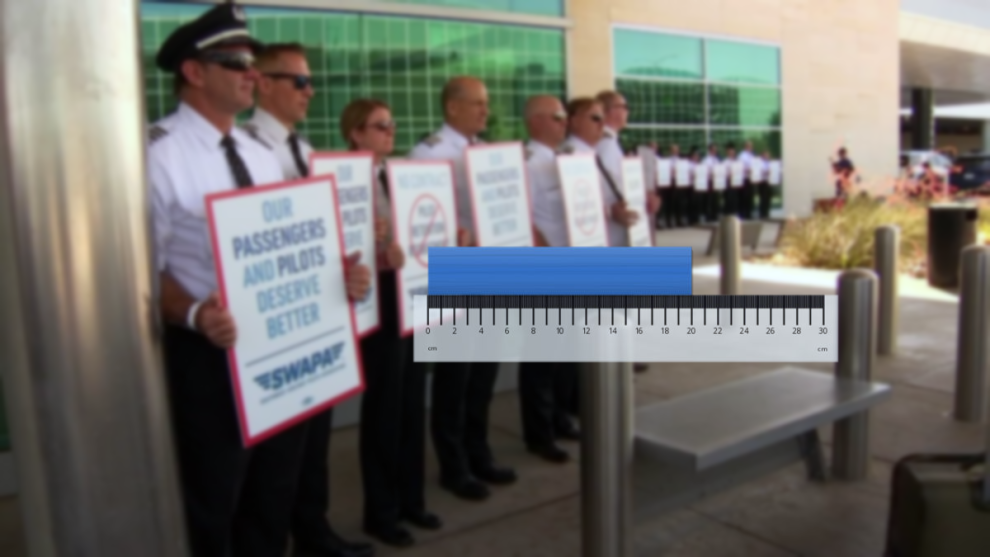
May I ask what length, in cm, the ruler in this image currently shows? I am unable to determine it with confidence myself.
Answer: 20 cm
